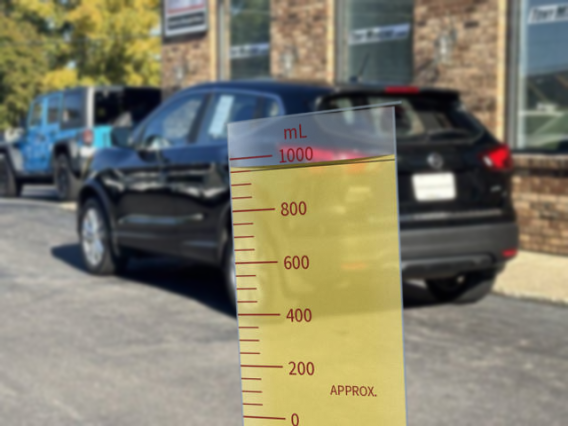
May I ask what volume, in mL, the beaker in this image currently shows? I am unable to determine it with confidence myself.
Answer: 950 mL
